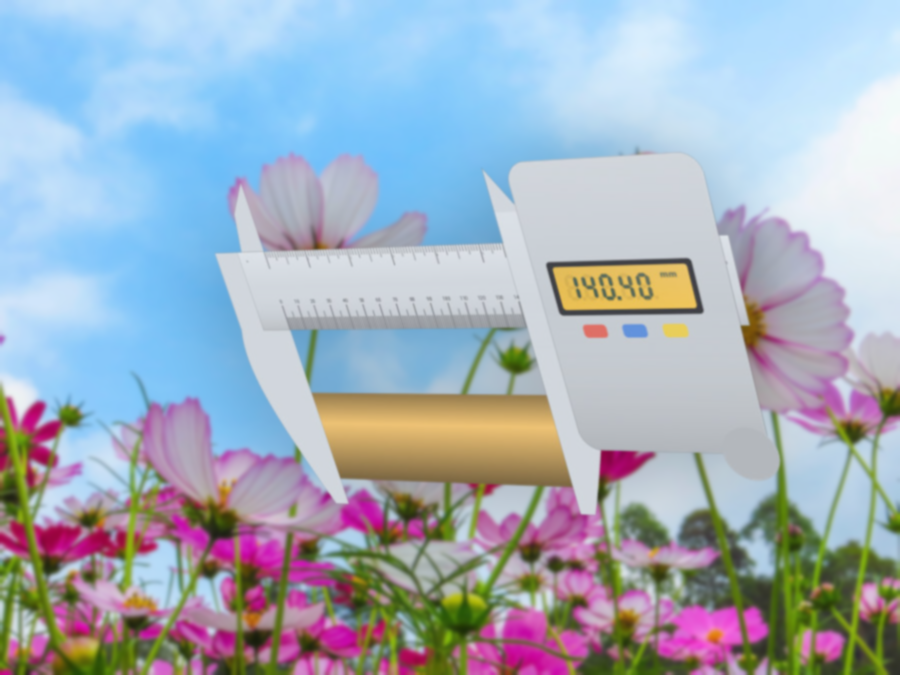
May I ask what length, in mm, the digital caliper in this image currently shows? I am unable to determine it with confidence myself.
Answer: 140.40 mm
